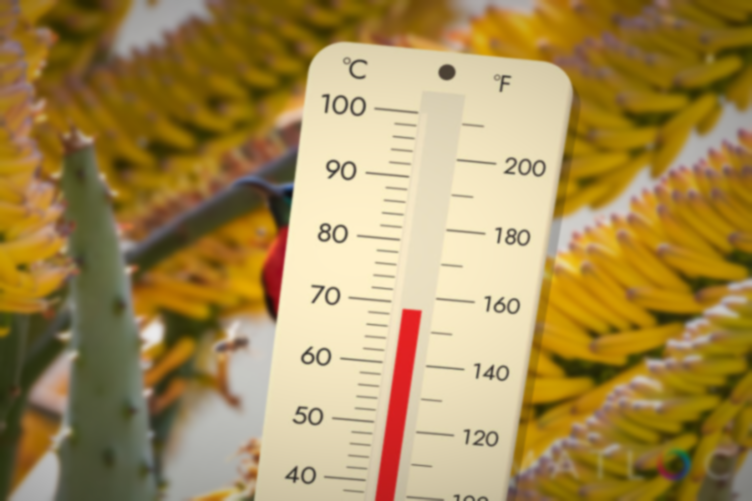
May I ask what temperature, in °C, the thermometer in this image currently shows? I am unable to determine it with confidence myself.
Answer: 69 °C
